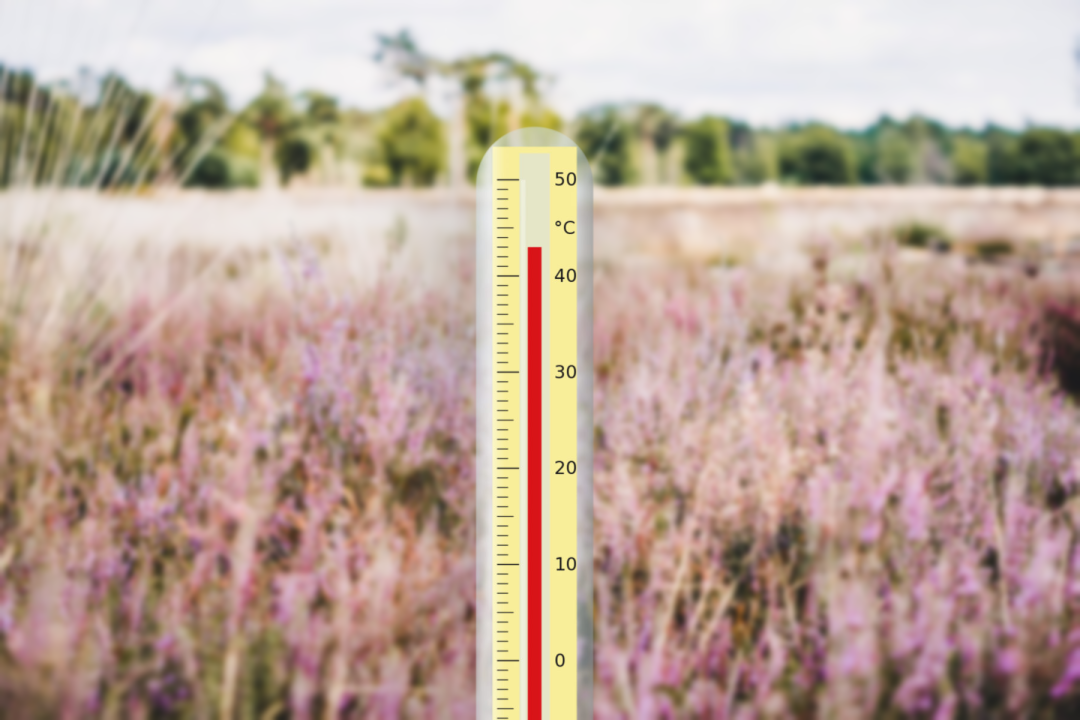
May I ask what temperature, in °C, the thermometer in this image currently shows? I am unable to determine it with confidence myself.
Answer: 43 °C
